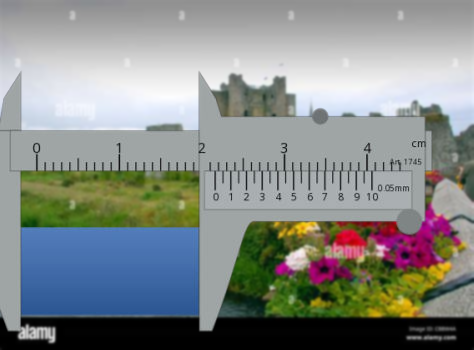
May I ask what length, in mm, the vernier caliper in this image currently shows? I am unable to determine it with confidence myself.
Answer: 21.6 mm
